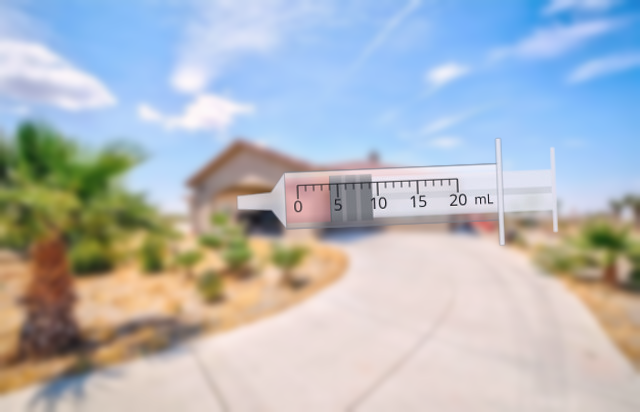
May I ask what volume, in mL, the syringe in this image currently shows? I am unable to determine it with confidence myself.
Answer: 4 mL
